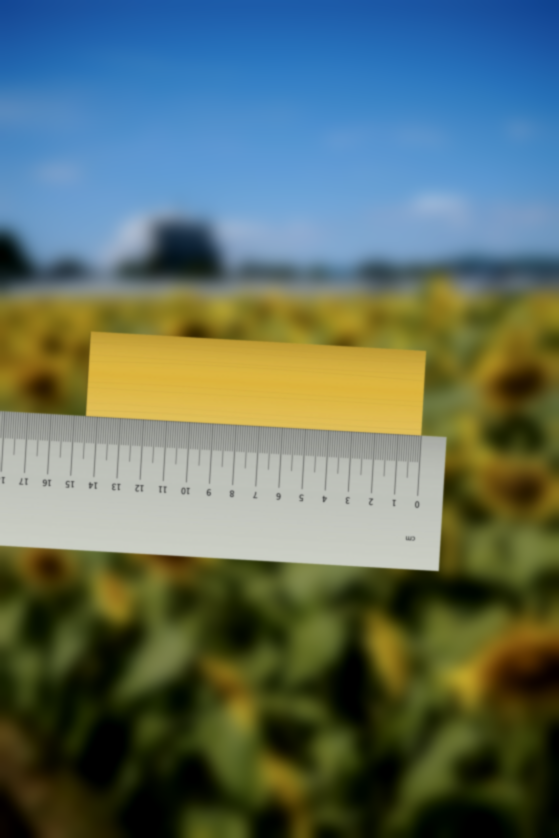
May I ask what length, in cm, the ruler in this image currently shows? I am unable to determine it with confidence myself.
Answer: 14.5 cm
